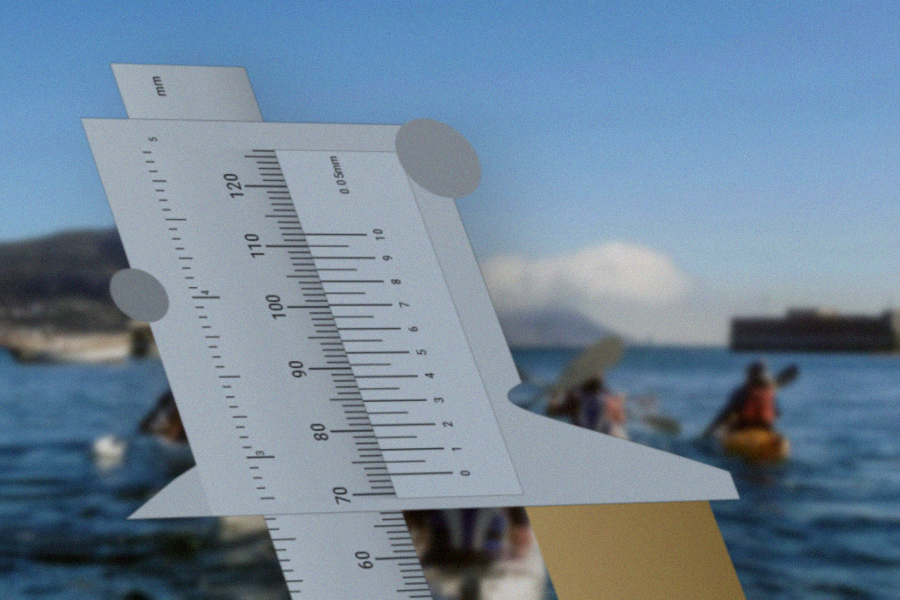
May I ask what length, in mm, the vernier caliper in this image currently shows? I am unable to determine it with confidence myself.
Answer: 73.0 mm
